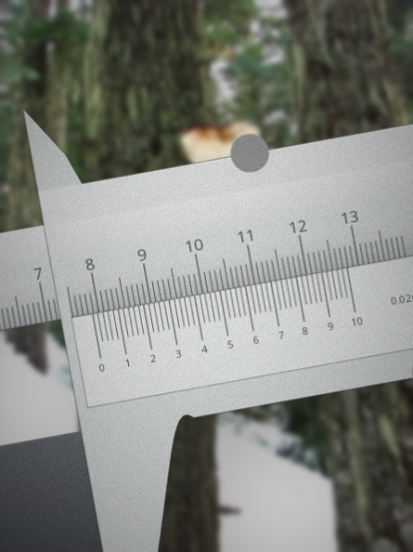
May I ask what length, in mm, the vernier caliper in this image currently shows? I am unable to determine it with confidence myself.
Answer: 78.8 mm
